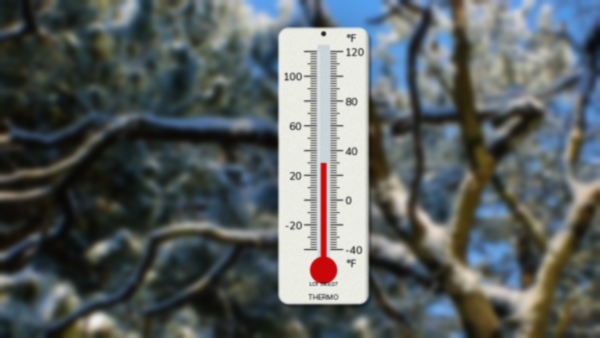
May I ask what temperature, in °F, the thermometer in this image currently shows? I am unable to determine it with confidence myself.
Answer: 30 °F
